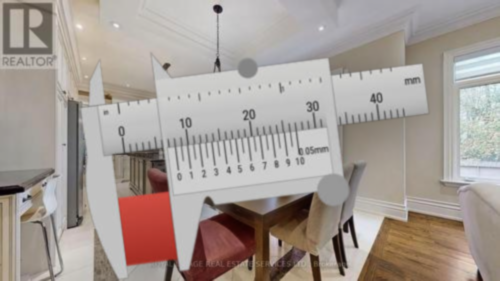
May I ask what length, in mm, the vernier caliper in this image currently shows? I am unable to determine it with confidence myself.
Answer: 8.0 mm
